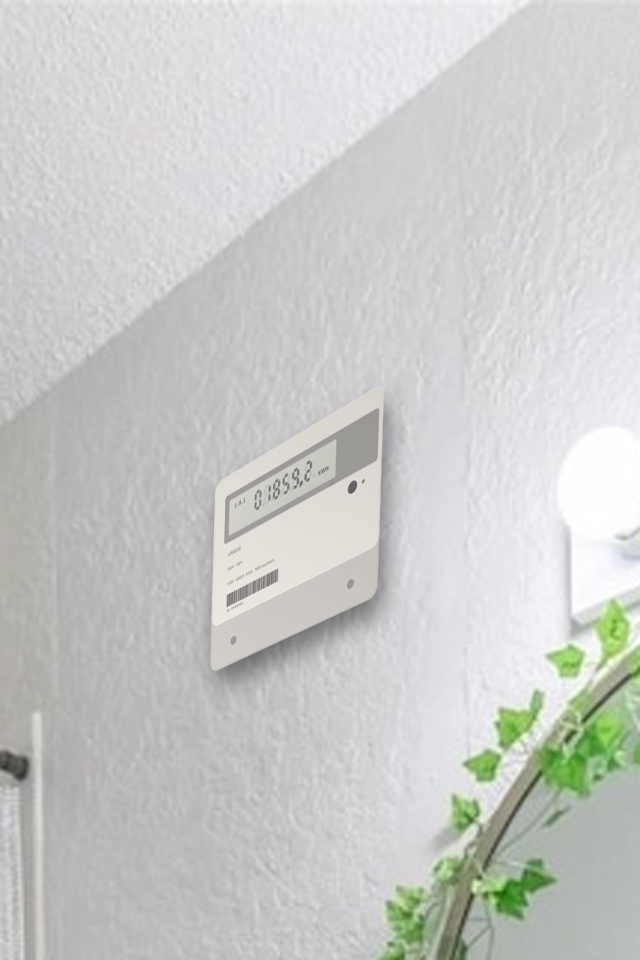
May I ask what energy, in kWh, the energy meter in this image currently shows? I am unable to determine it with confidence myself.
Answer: 1859.2 kWh
